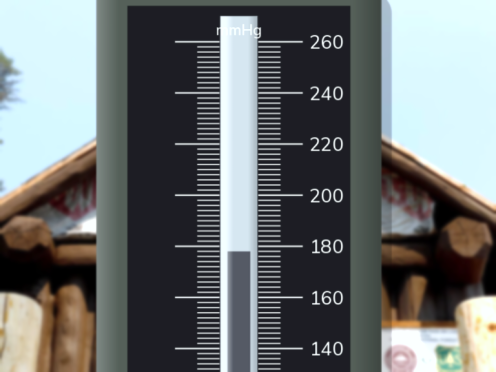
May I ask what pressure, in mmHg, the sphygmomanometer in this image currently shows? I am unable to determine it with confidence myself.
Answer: 178 mmHg
